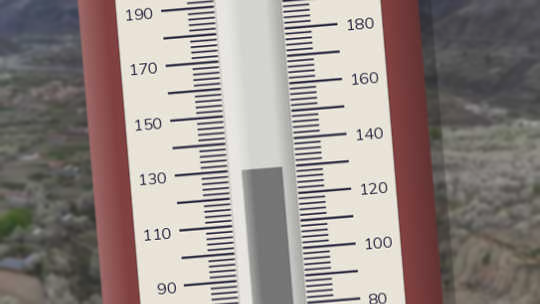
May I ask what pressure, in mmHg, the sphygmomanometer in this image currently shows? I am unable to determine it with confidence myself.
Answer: 130 mmHg
